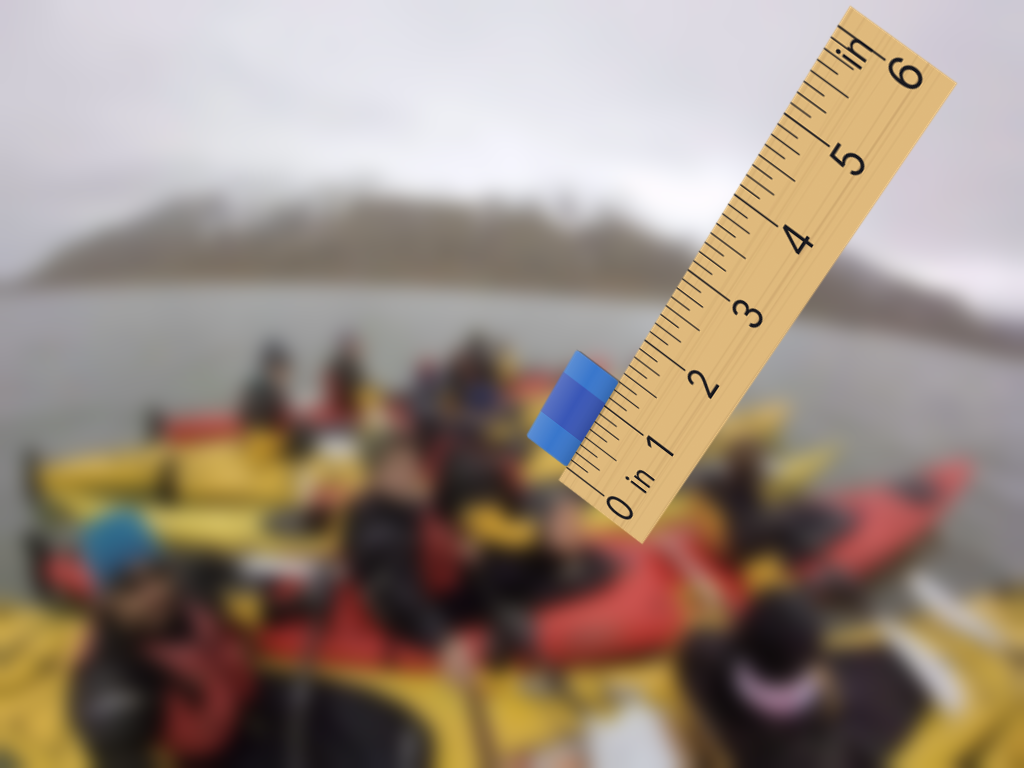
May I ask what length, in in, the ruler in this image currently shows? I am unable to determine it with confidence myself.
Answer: 1.375 in
